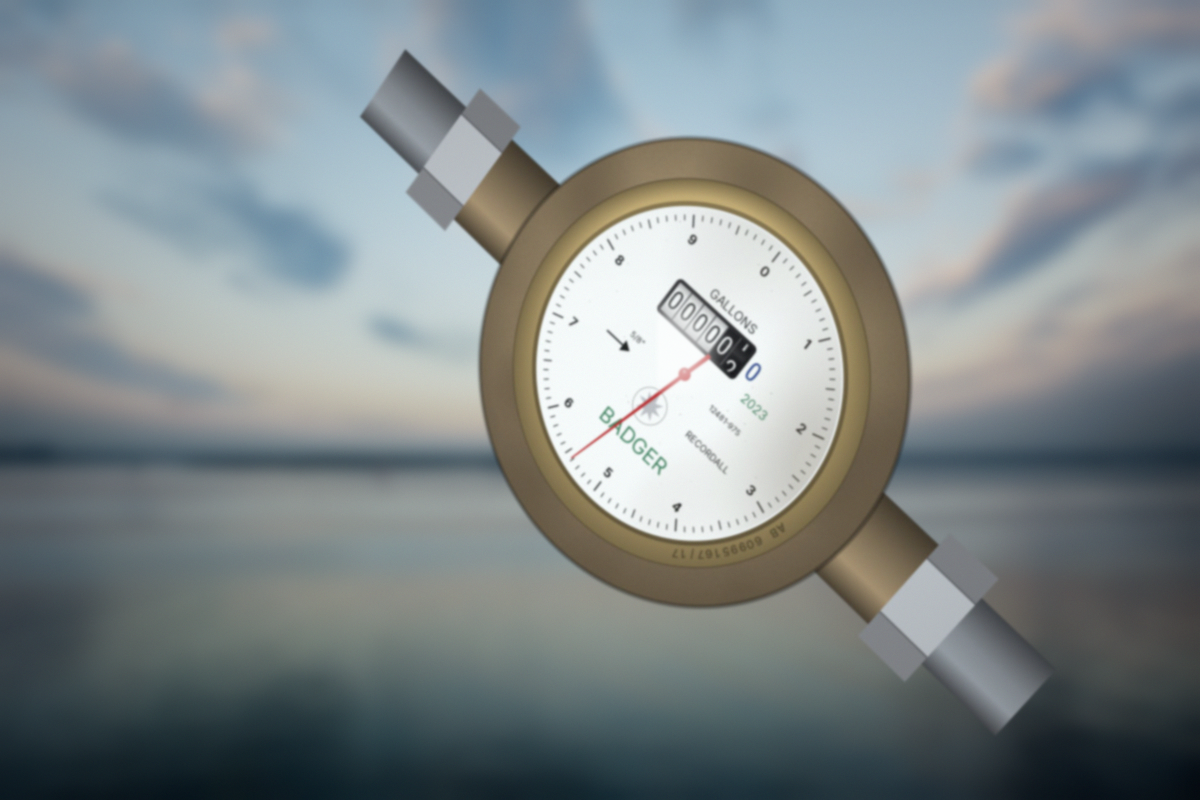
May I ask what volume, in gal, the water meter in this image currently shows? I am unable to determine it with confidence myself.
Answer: 15.4 gal
